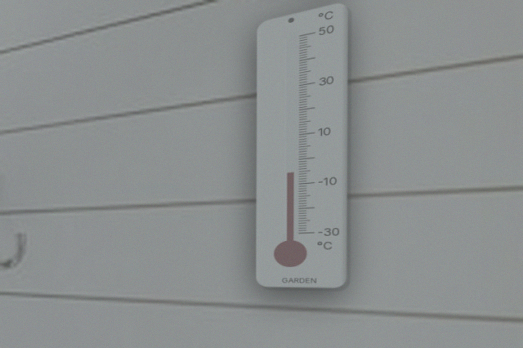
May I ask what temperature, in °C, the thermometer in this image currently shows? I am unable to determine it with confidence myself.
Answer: -5 °C
